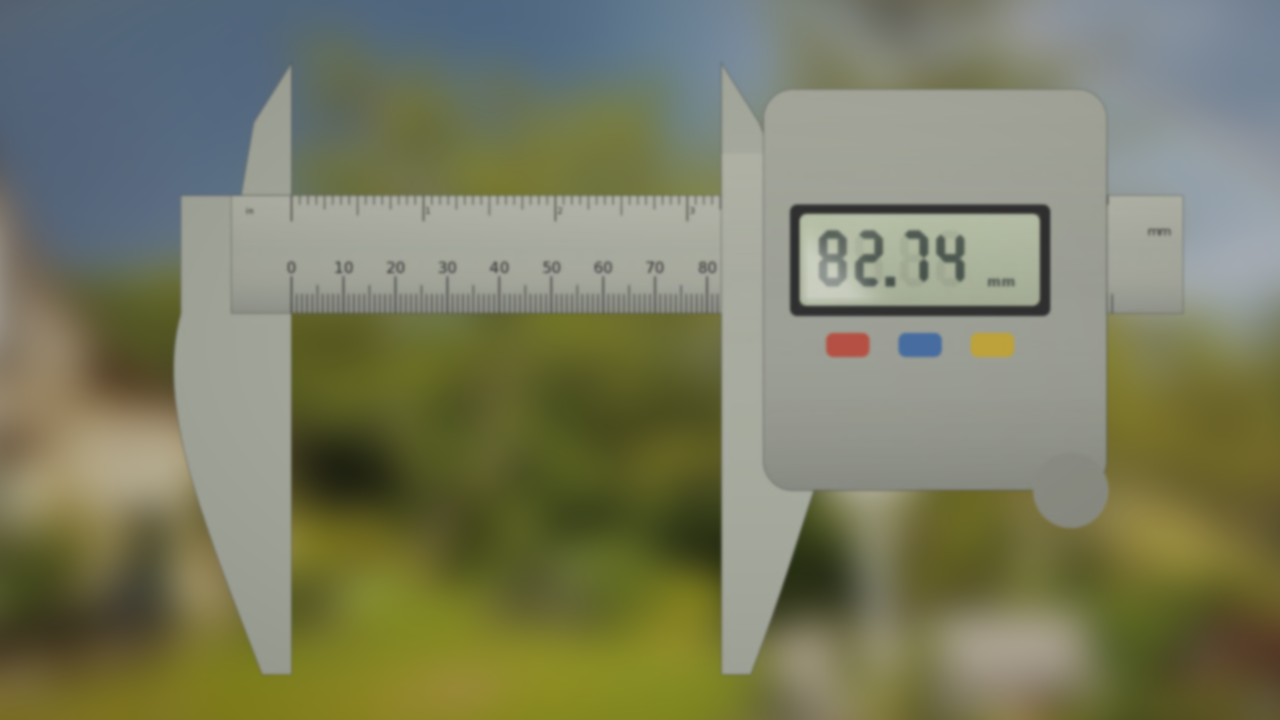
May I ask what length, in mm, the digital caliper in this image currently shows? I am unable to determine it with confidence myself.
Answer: 82.74 mm
